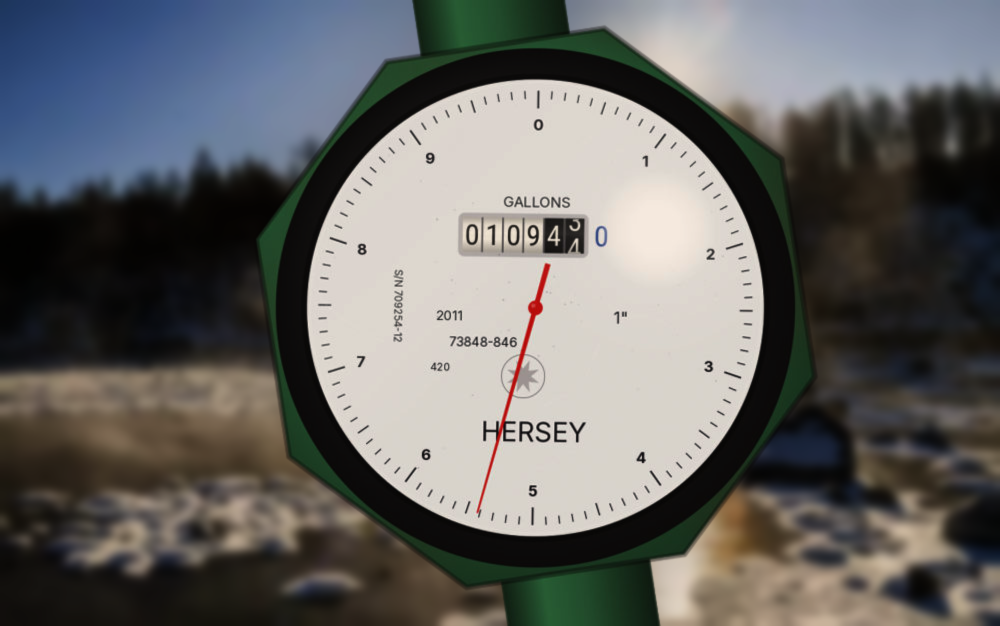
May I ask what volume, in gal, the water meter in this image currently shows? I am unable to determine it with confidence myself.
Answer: 109435.4 gal
